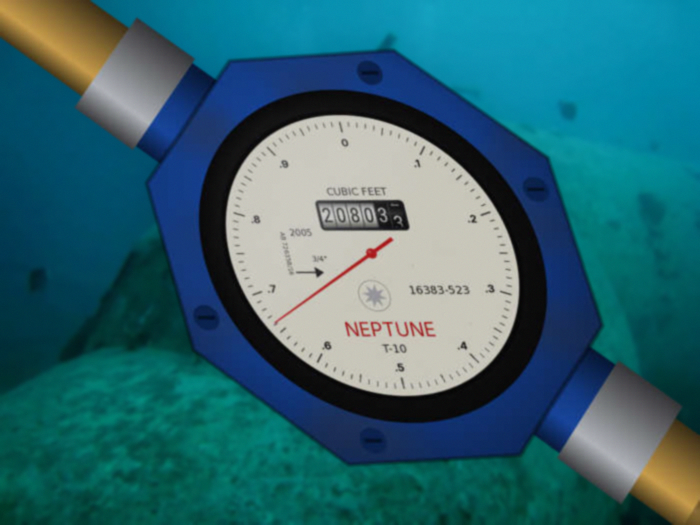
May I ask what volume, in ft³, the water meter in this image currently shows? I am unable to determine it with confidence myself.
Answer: 208032.66 ft³
